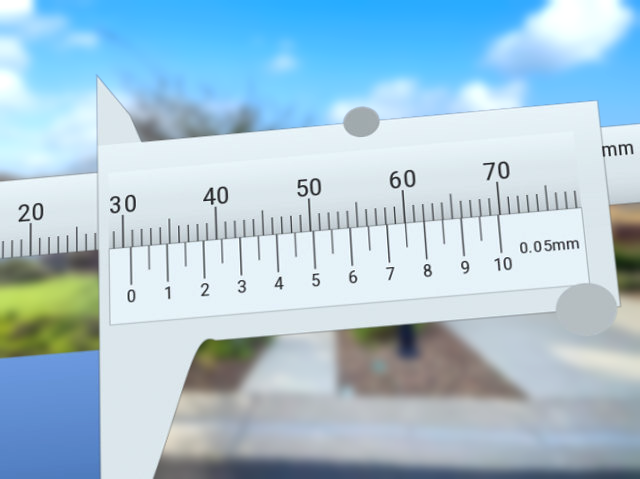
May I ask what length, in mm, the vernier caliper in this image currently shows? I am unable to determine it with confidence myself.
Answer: 30.8 mm
